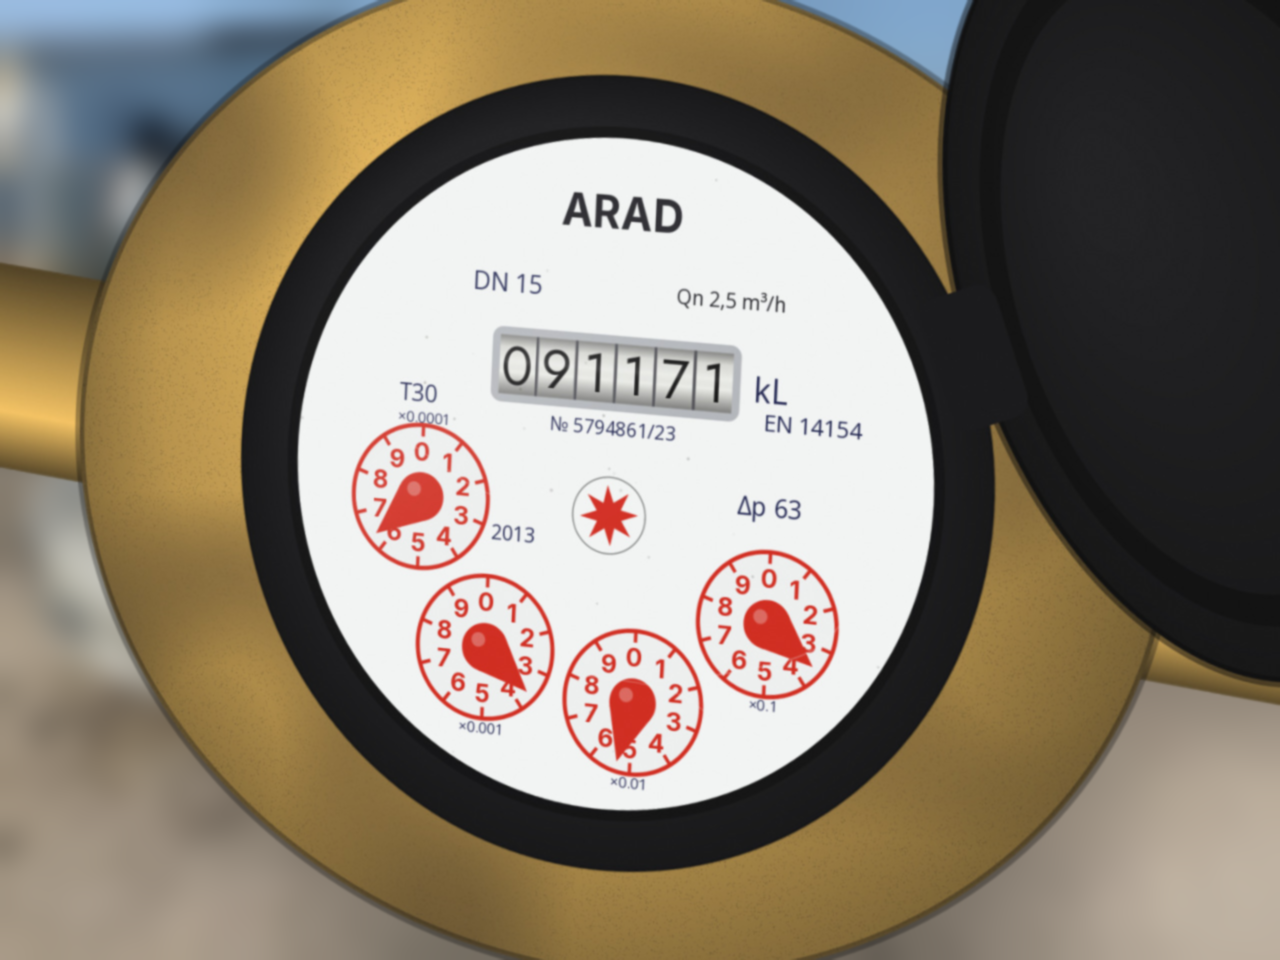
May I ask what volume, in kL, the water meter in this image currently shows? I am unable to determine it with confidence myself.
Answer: 91171.3536 kL
